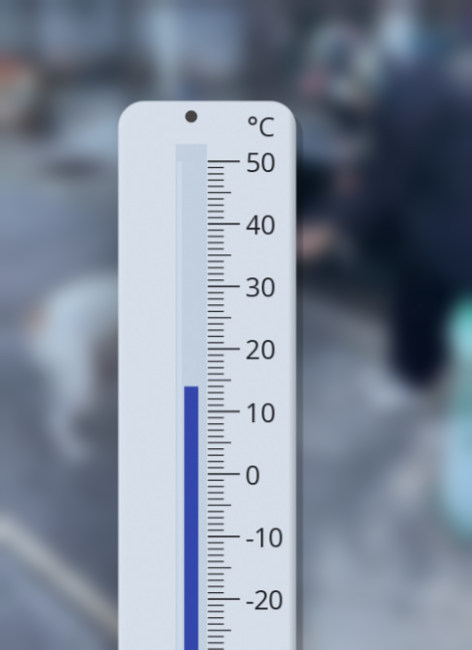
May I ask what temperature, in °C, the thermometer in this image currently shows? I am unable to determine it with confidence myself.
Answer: 14 °C
